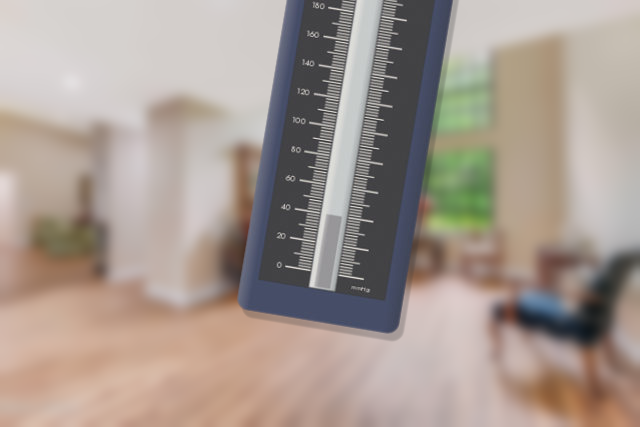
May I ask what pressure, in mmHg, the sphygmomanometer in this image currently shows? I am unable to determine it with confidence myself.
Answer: 40 mmHg
